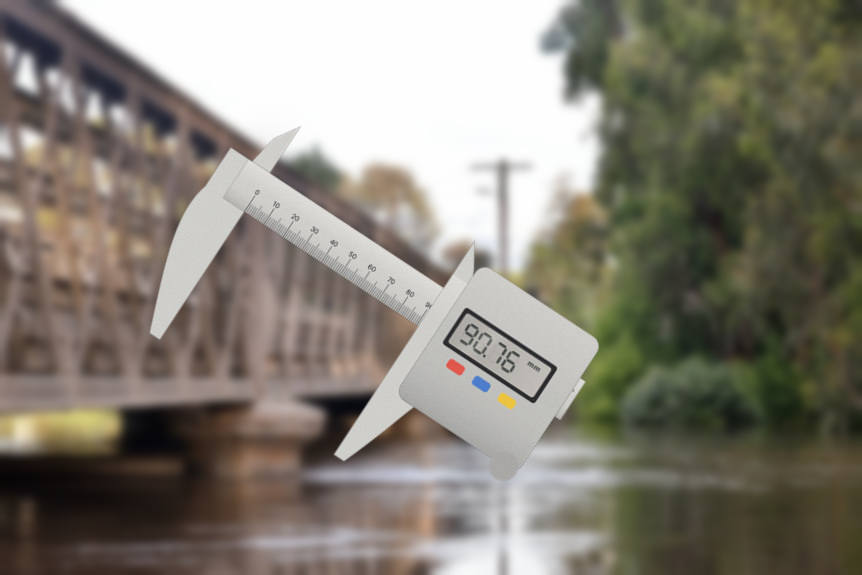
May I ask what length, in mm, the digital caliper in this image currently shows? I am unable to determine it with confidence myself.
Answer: 90.76 mm
